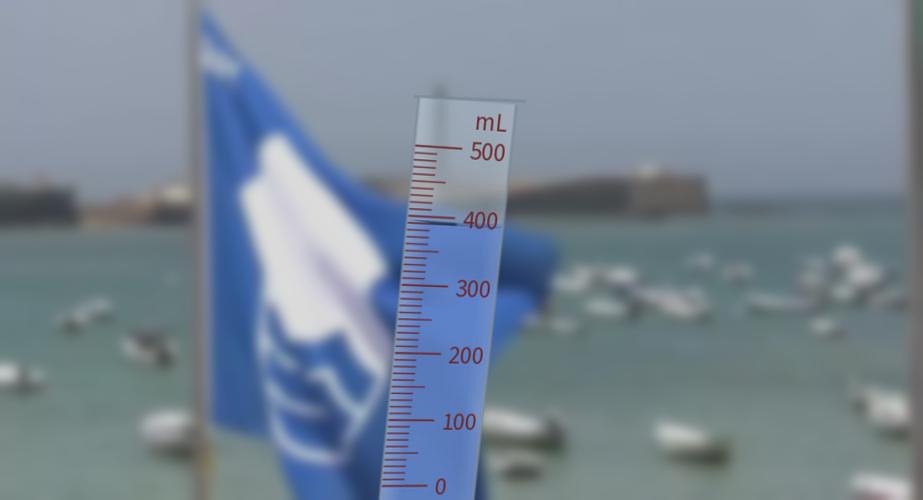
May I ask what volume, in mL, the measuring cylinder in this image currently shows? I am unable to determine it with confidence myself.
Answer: 390 mL
